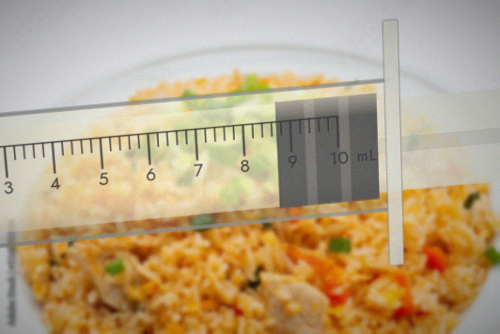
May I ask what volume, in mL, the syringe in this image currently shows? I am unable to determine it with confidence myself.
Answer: 8.7 mL
